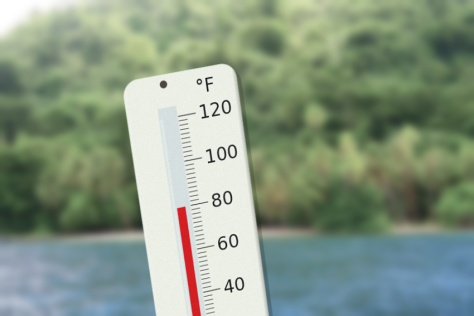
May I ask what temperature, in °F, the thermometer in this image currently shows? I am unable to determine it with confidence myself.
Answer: 80 °F
